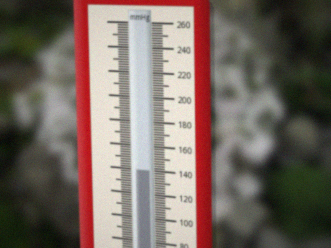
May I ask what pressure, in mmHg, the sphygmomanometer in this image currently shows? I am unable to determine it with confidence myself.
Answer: 140 mmHg
